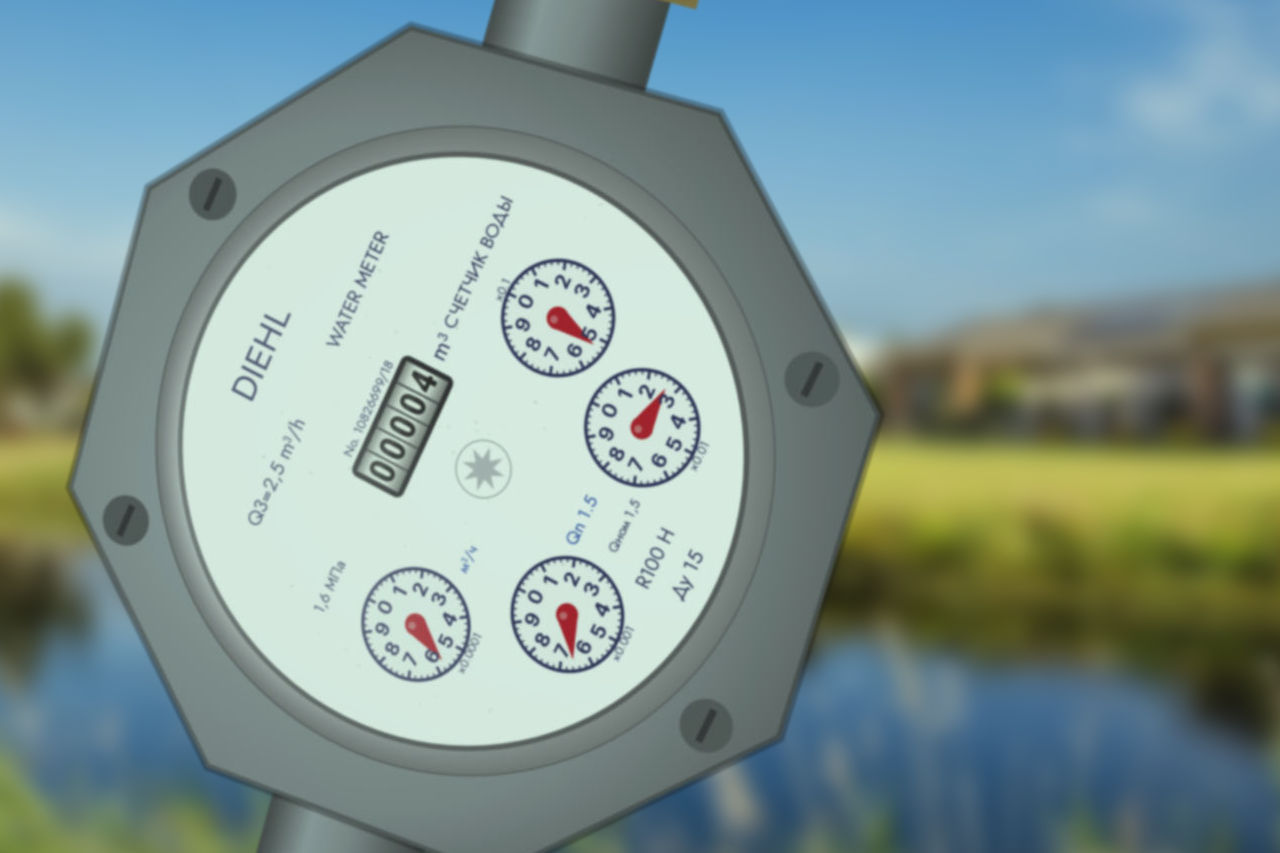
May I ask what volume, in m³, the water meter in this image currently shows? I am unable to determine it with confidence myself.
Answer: 4.5265 m³
